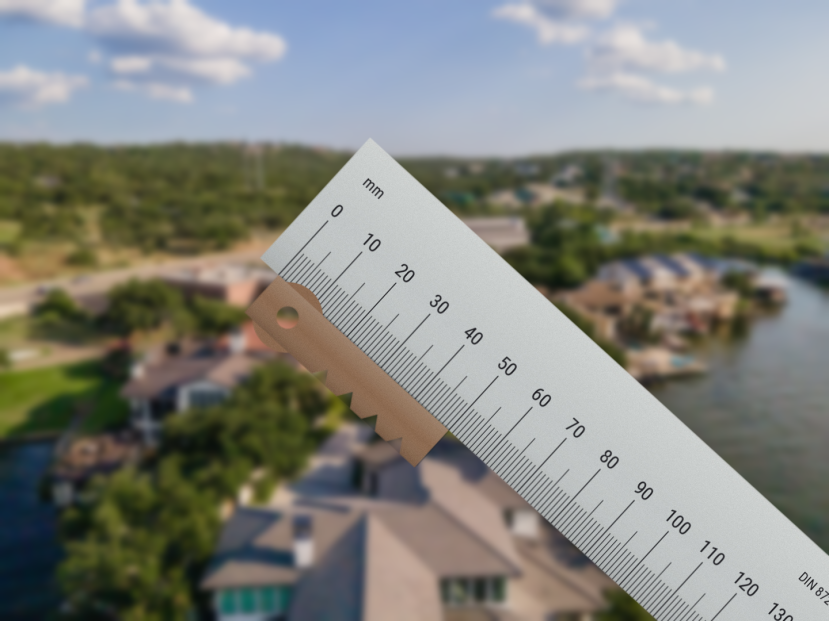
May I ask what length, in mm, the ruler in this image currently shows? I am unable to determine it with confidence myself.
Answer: 50 mm
